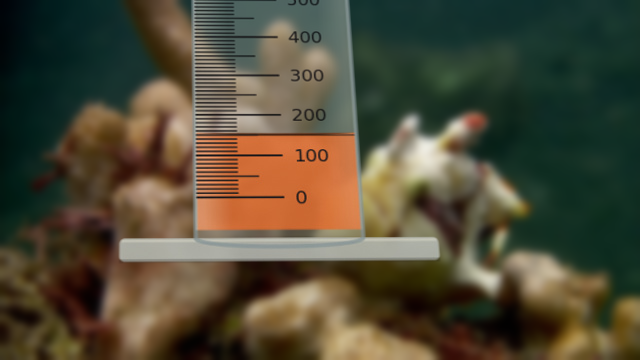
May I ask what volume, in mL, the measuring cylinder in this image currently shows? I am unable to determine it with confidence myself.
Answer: 150 mL
